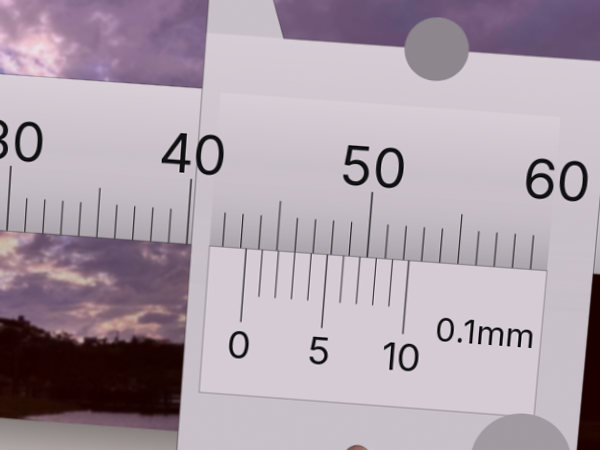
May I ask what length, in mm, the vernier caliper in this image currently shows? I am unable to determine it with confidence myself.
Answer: 43.3 mm
